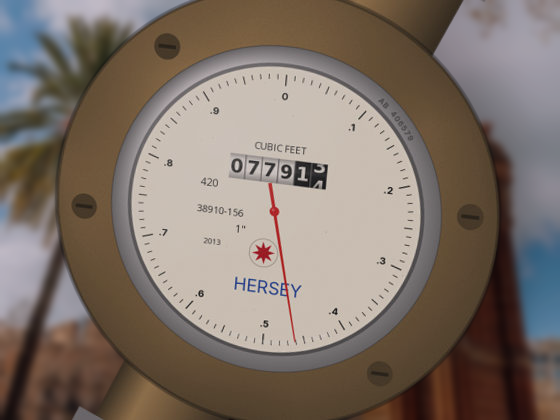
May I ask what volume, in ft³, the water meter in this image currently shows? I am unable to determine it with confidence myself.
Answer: 77913.46 ft³
